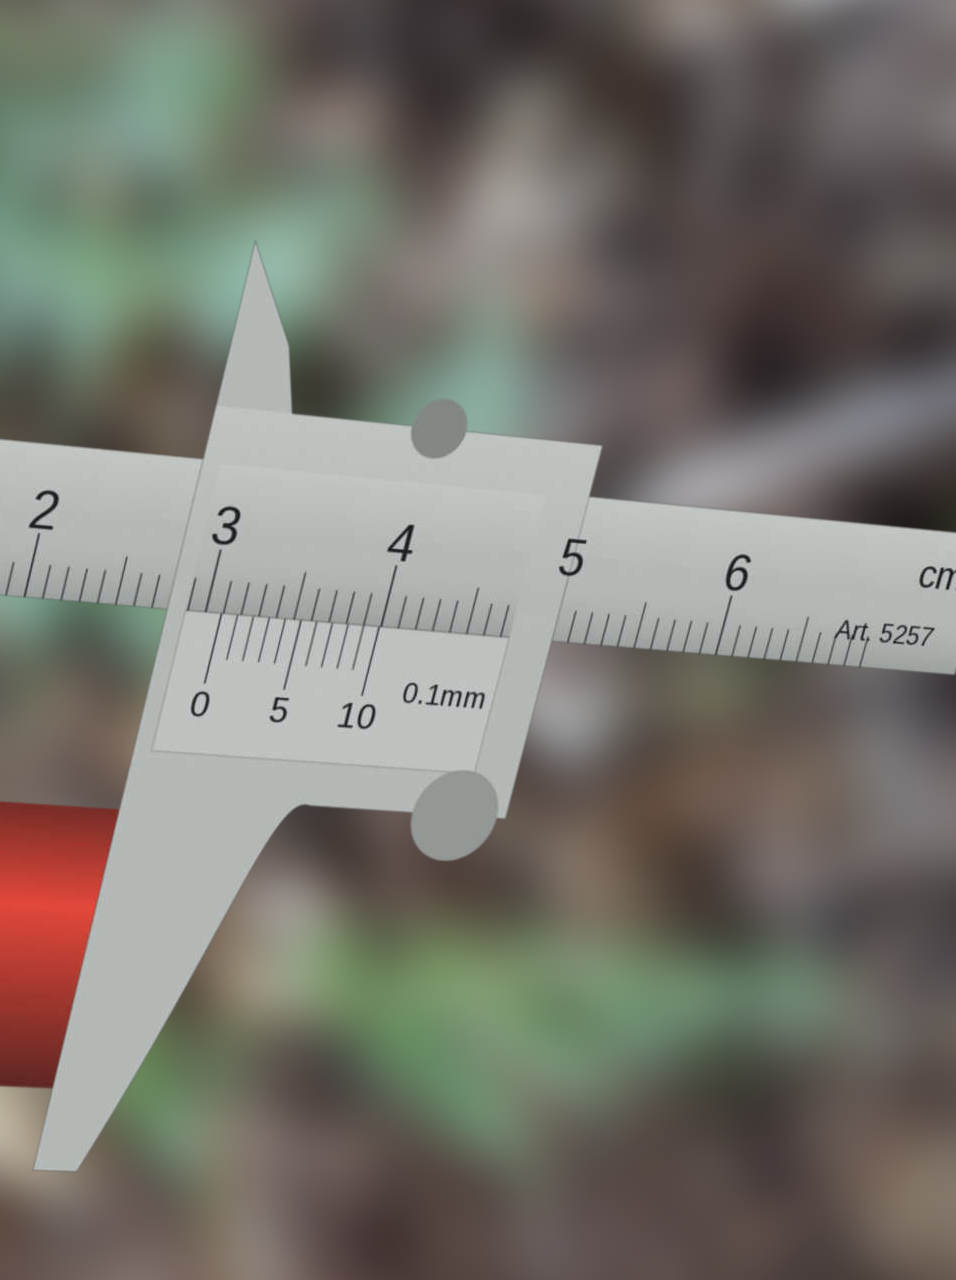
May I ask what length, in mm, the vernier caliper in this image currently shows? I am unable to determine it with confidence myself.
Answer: 30.9 mm
